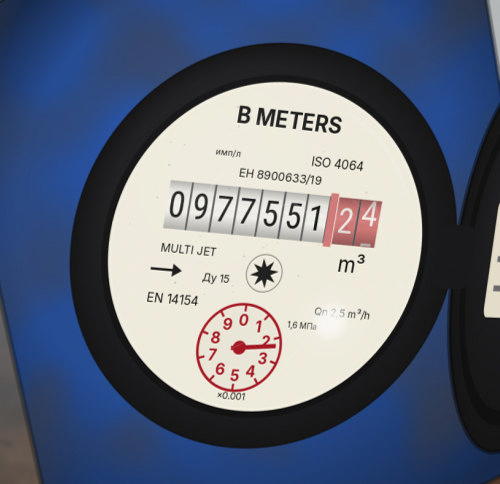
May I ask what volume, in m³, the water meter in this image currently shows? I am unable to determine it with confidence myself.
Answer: 977551.242 m³
